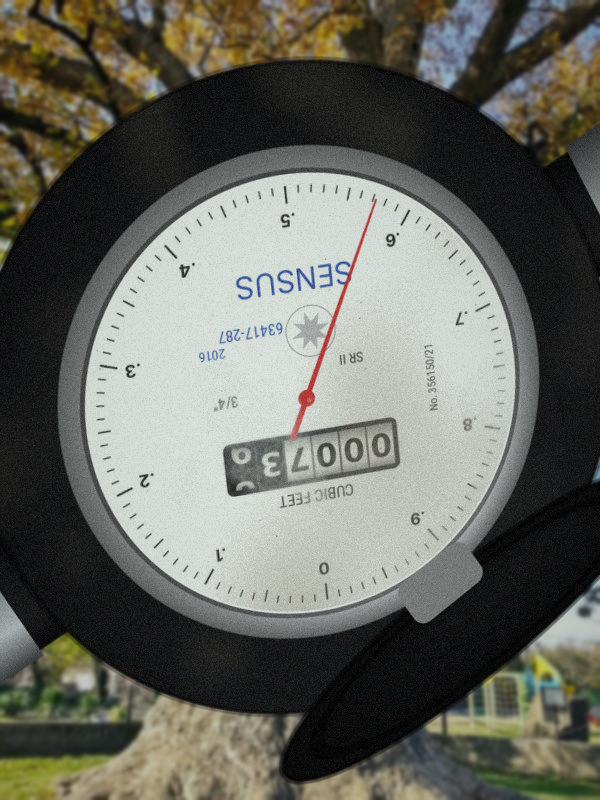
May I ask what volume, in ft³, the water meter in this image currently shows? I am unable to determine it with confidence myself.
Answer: 738.57 ft³
